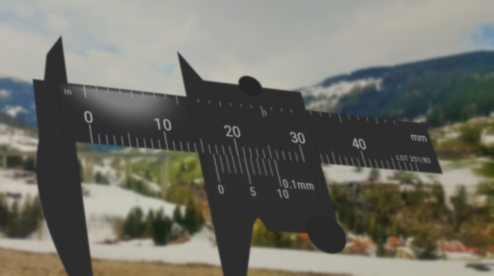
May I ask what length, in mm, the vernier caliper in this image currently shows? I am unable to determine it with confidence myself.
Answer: 16.4 mm
